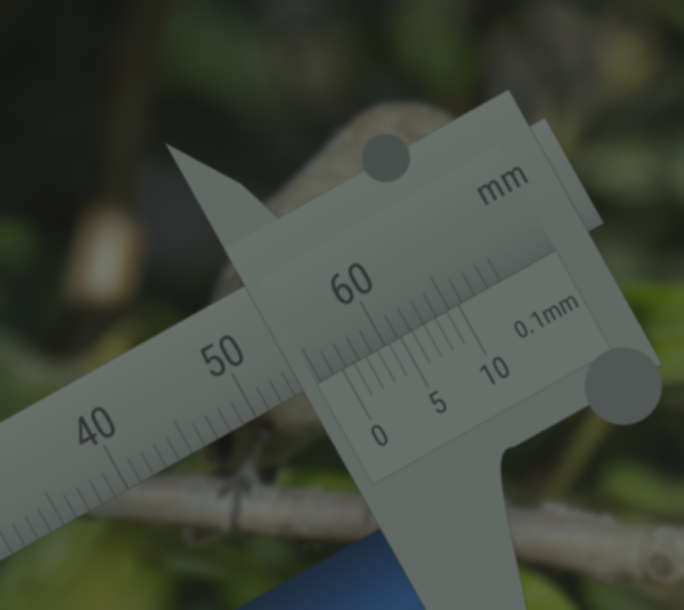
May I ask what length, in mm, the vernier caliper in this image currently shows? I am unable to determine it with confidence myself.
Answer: 56.7 mm
